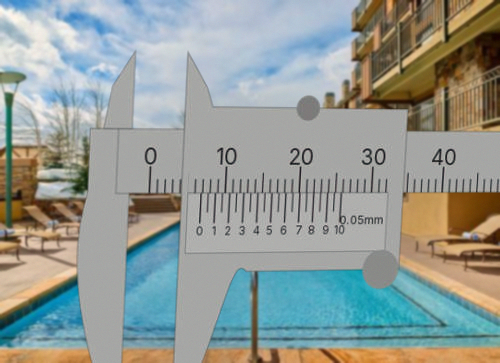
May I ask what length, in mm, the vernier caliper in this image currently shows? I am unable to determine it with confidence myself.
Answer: 6.8 mm
